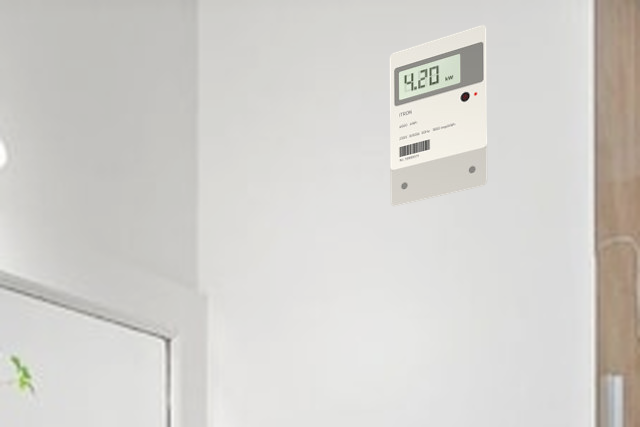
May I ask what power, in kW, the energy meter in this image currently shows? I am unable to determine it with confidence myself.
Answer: 4.20 kW
